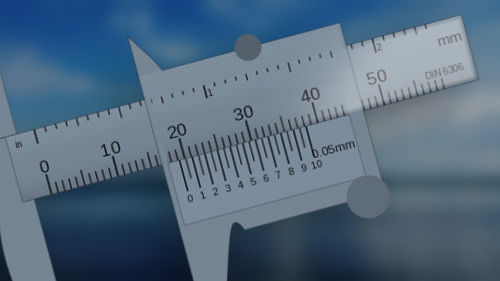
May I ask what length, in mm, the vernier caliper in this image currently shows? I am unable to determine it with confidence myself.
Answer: 19.2 mm
